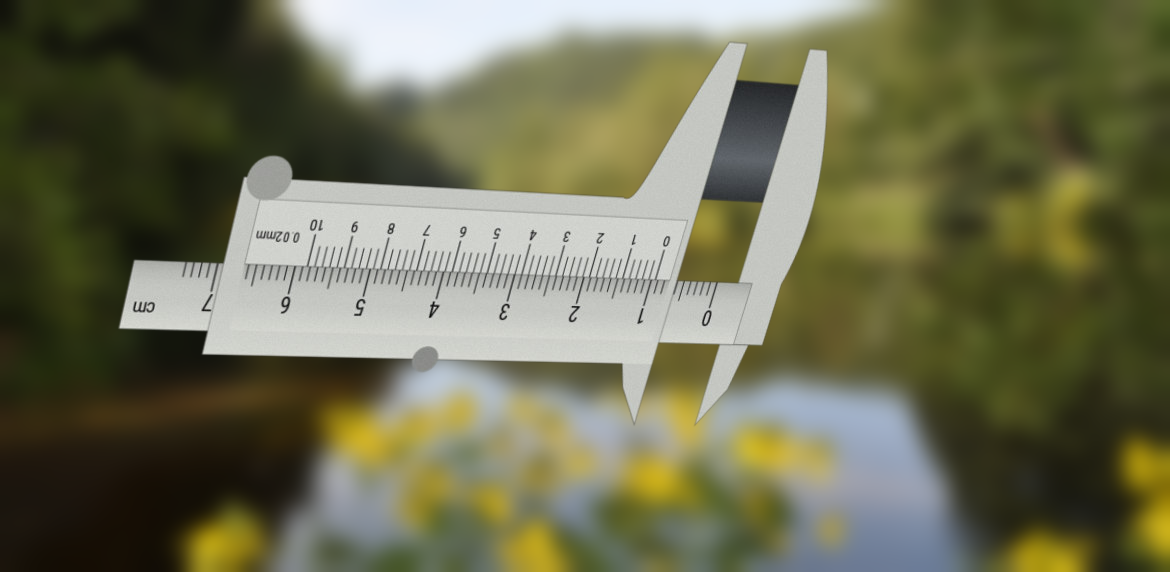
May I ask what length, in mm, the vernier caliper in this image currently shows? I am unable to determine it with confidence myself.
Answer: 9.4 mm
